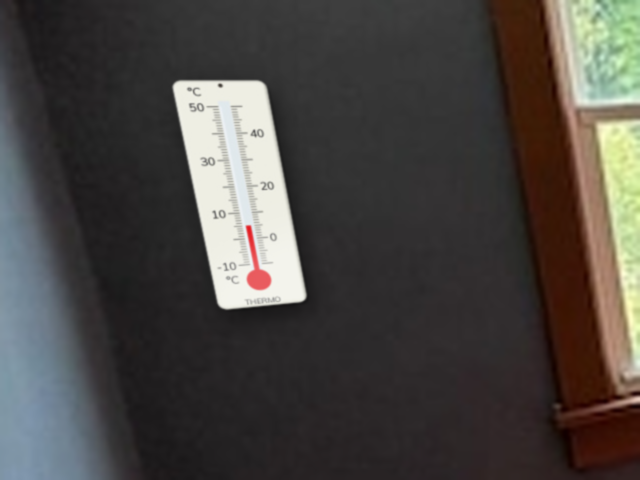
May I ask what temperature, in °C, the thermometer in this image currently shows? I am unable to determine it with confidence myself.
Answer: 5 °C
